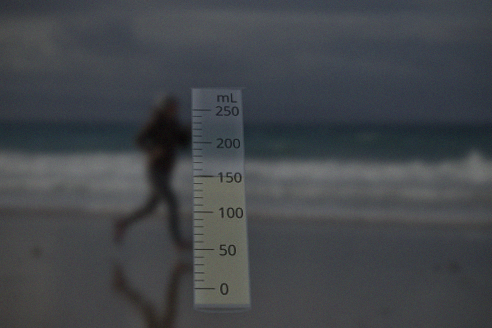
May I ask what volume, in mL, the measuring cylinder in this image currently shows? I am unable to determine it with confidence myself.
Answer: 150 mL
